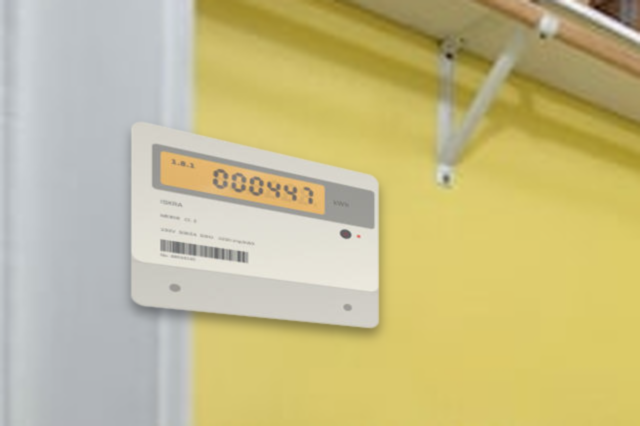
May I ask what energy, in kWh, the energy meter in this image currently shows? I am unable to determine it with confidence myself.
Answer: 447 kWh
